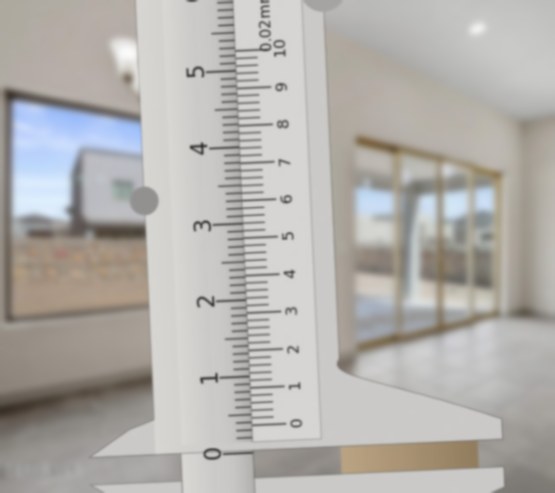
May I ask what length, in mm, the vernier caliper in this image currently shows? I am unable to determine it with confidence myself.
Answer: 3.6 mm
